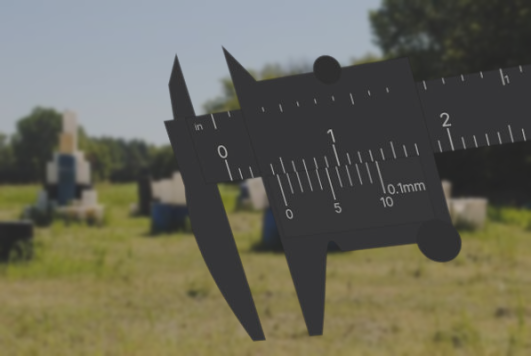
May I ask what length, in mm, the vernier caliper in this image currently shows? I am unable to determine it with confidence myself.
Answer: 4.3 mm
